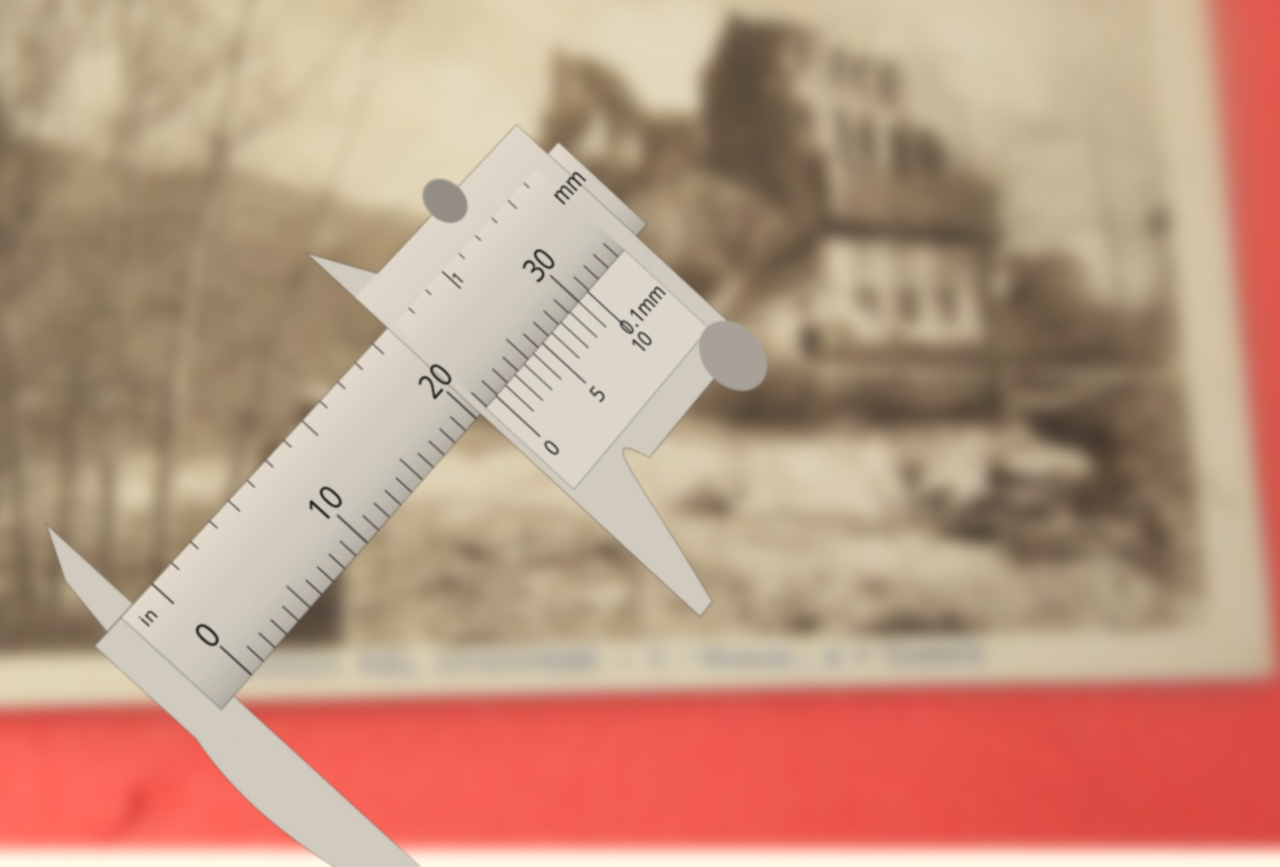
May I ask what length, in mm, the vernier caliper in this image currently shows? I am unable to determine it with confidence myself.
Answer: 21.9 mm
